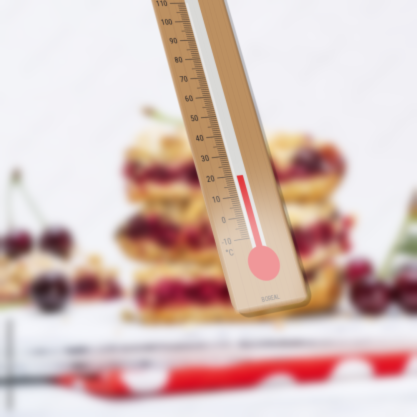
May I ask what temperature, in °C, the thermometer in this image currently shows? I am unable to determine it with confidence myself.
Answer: 20 °C
